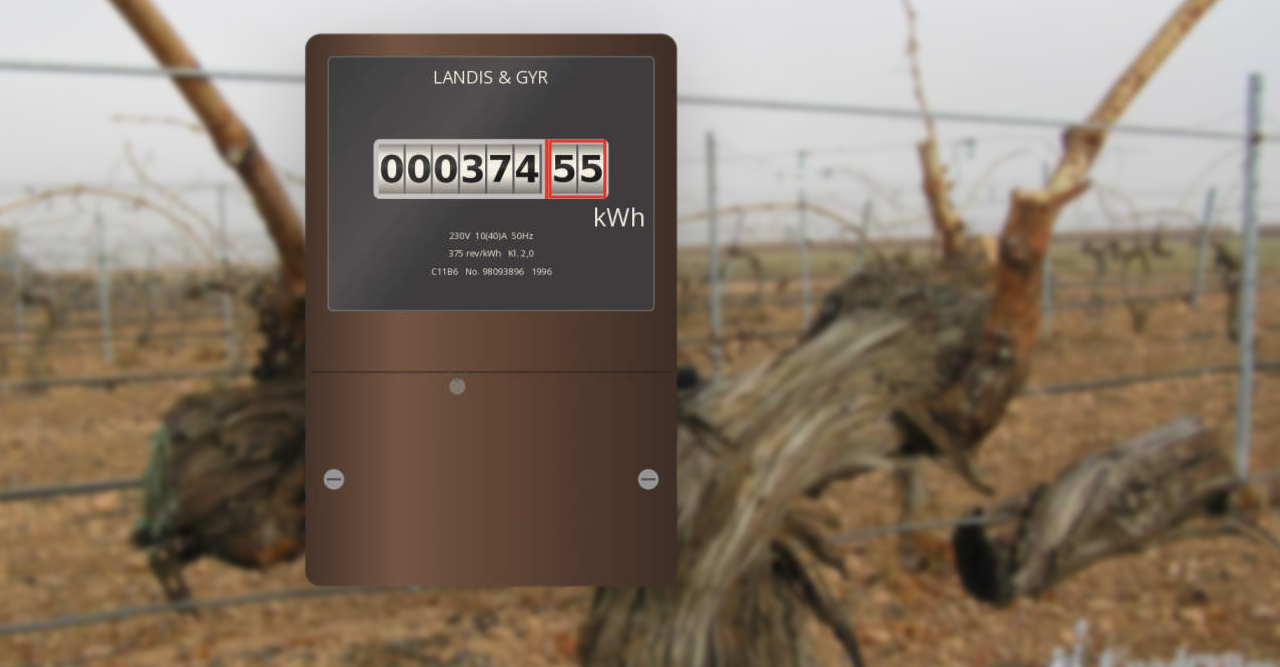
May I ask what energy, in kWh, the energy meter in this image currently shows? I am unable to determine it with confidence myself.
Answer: 374.55 kWh
